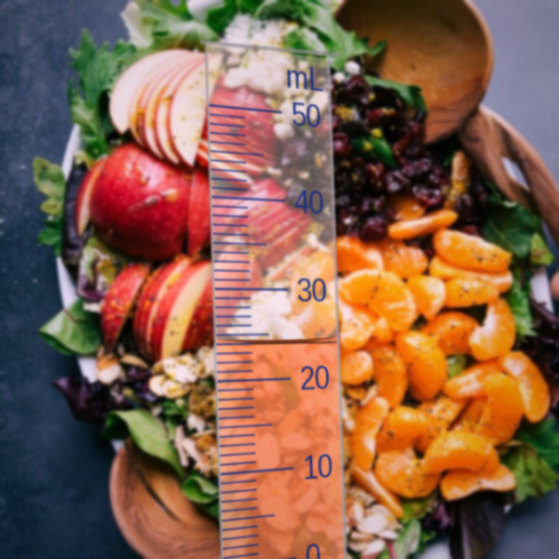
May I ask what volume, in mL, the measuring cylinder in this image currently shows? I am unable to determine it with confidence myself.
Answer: 24 mL
